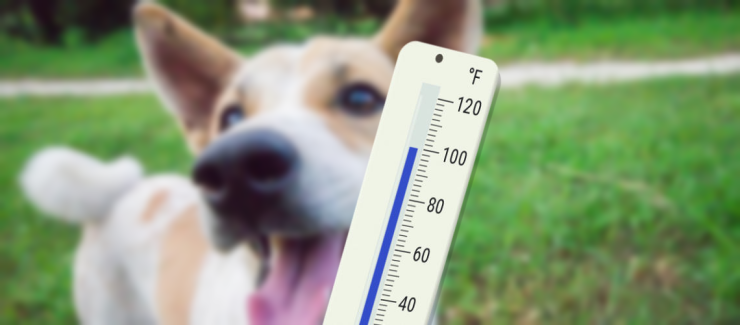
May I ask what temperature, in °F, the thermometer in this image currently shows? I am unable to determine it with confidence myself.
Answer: 100 °F
